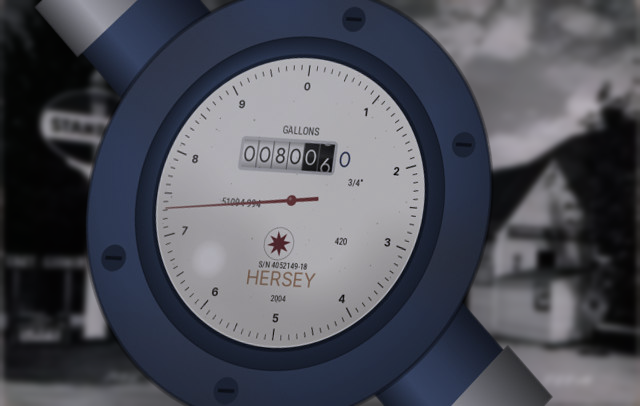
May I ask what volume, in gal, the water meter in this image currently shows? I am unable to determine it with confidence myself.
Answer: 80057.3 gal
